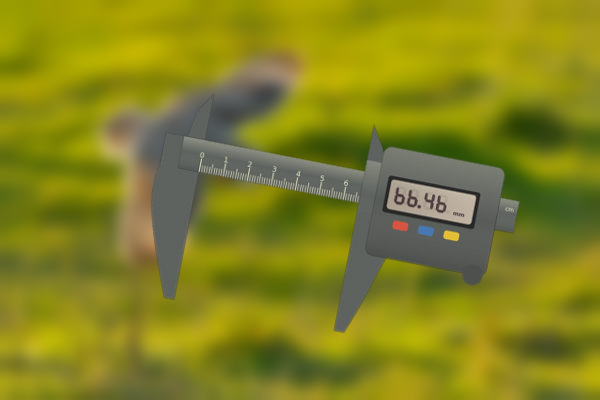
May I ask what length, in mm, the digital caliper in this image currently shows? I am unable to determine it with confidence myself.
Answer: 66.46 mm
